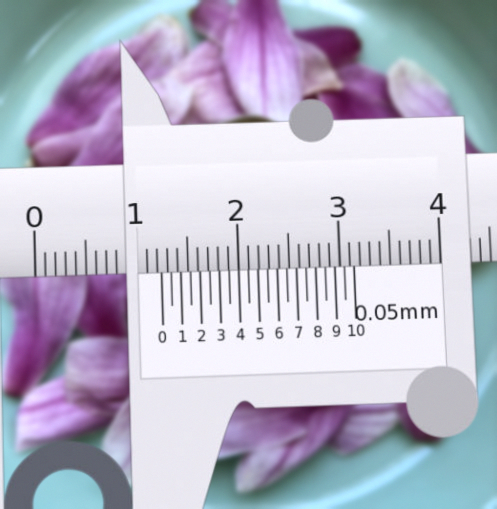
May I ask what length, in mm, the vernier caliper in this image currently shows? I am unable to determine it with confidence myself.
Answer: 12.4 mm
